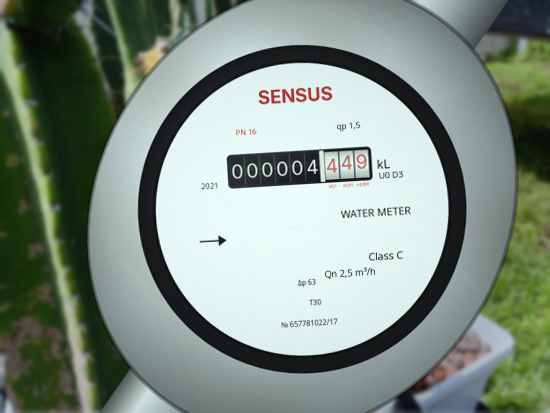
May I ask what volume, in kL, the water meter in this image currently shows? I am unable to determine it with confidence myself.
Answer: 4.449 kL
